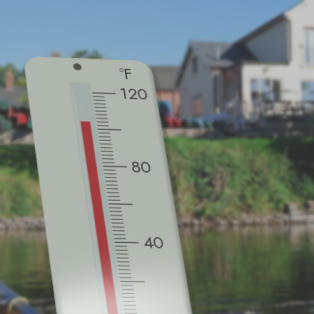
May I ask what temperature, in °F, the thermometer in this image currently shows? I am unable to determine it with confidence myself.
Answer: 104 °F
